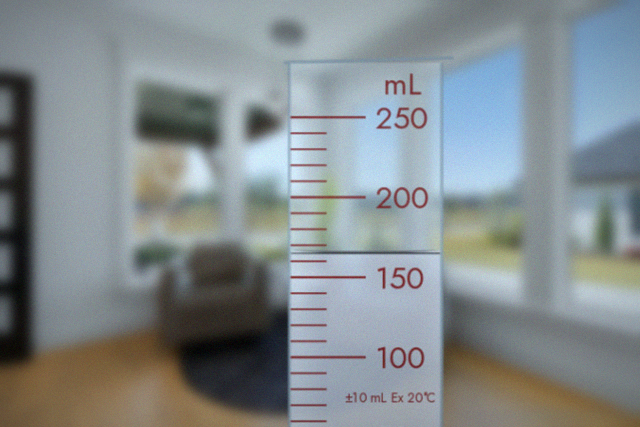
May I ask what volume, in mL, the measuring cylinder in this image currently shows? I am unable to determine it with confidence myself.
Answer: 165 mL
